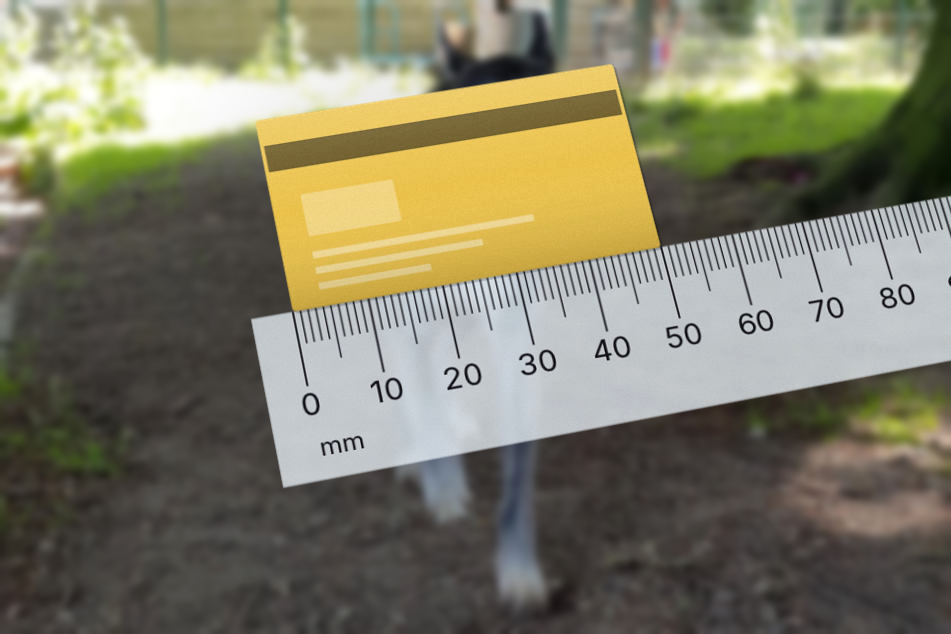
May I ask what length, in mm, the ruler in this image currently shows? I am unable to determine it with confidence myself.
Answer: 50 mm
